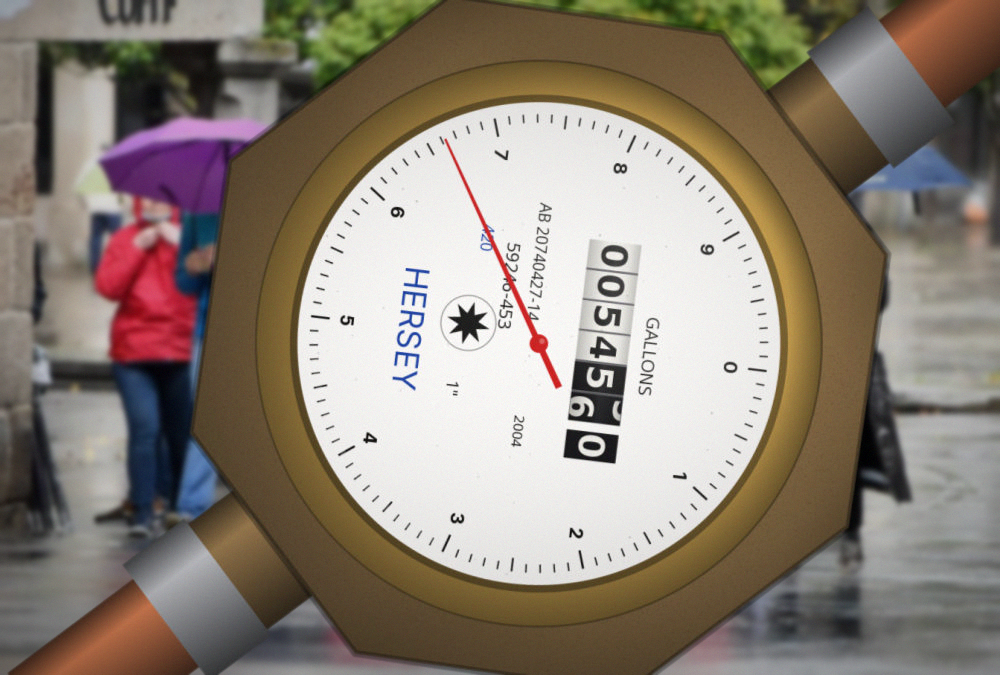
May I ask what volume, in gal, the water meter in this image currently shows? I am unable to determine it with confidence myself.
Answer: 54556.6 gal
